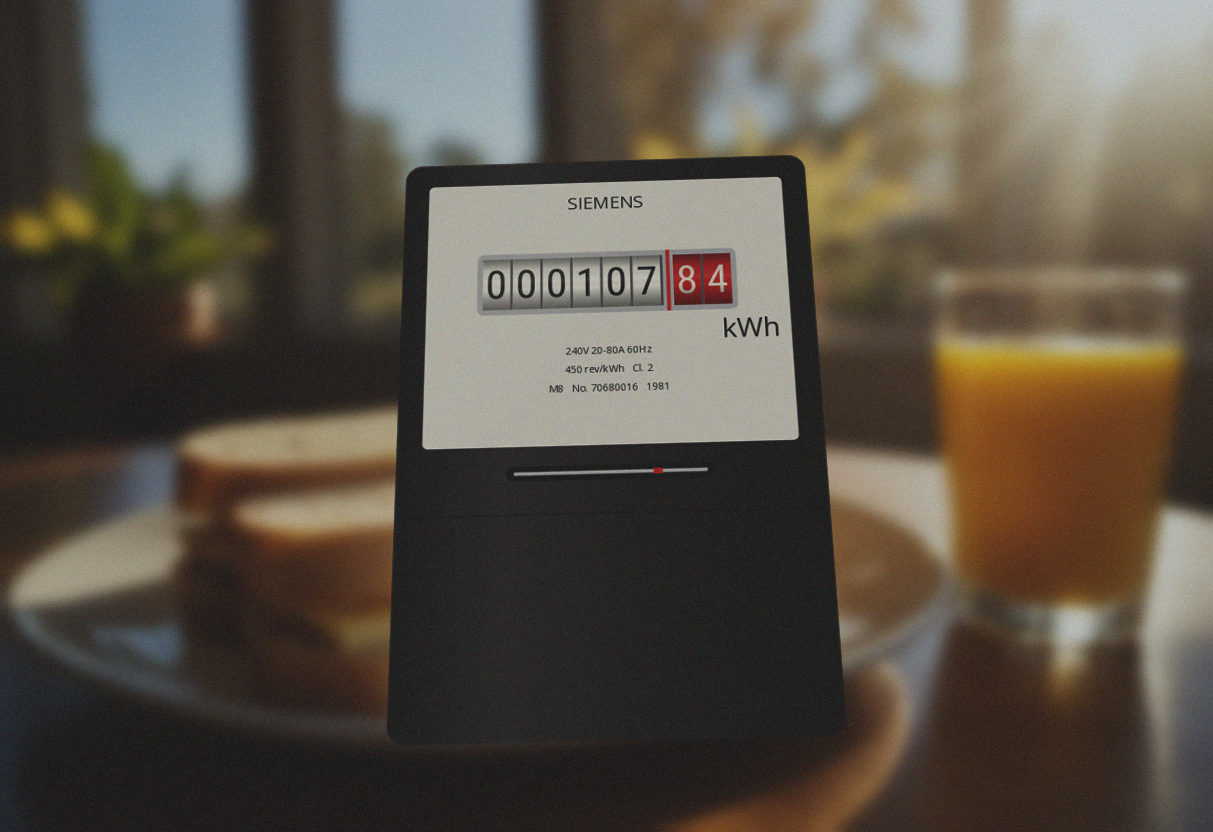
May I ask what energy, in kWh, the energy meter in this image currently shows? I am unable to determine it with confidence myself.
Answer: 107.84 kWh
